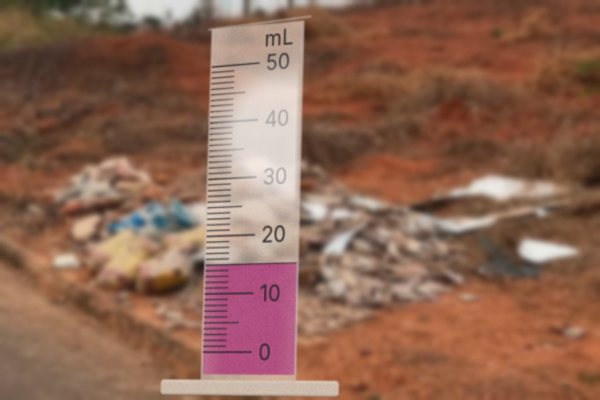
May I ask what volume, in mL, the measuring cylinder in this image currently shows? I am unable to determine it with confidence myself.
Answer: 15 mL
